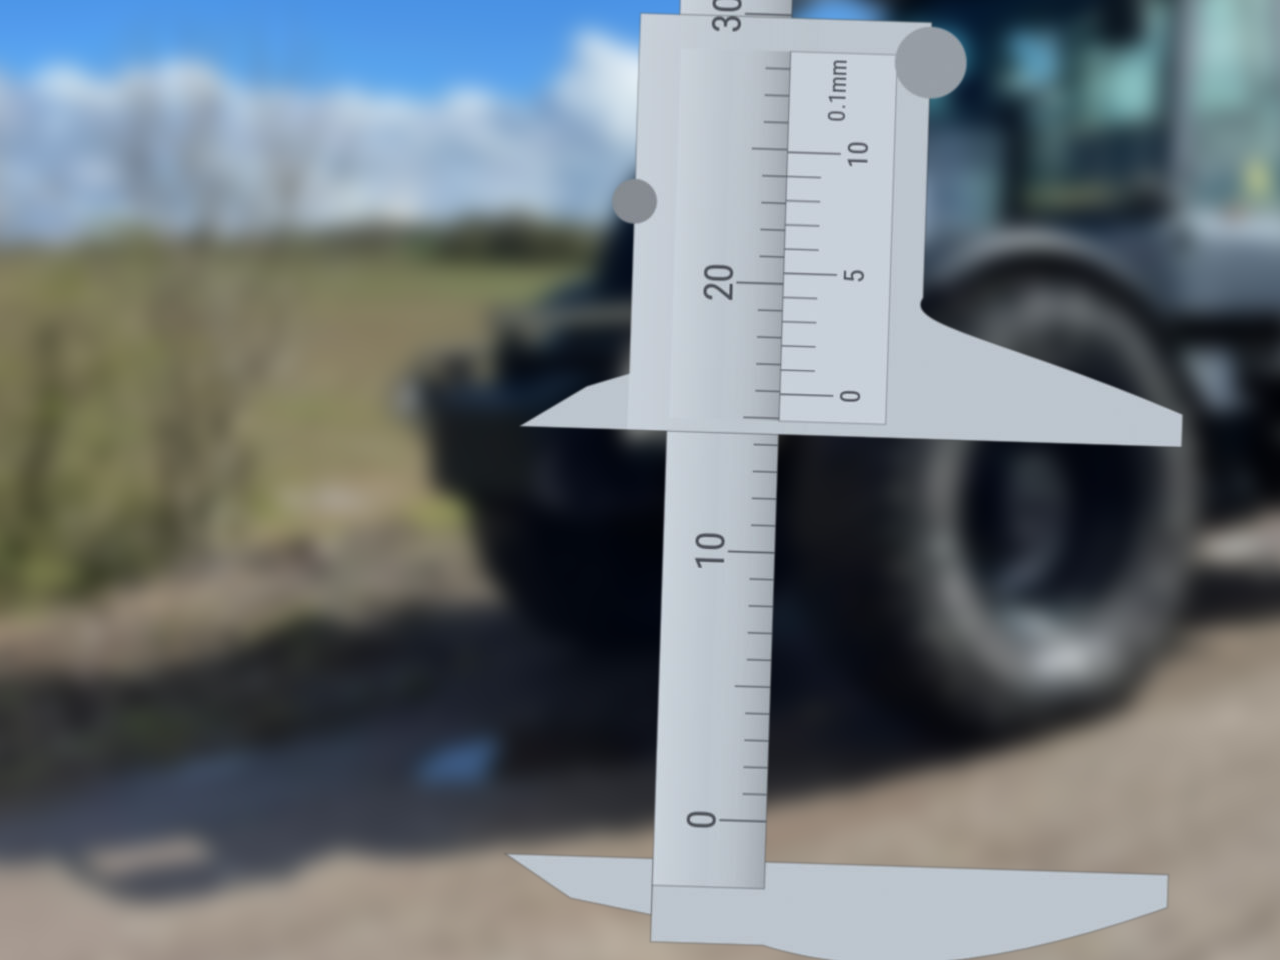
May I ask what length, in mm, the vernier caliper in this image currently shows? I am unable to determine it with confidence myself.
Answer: 15.9 mm
